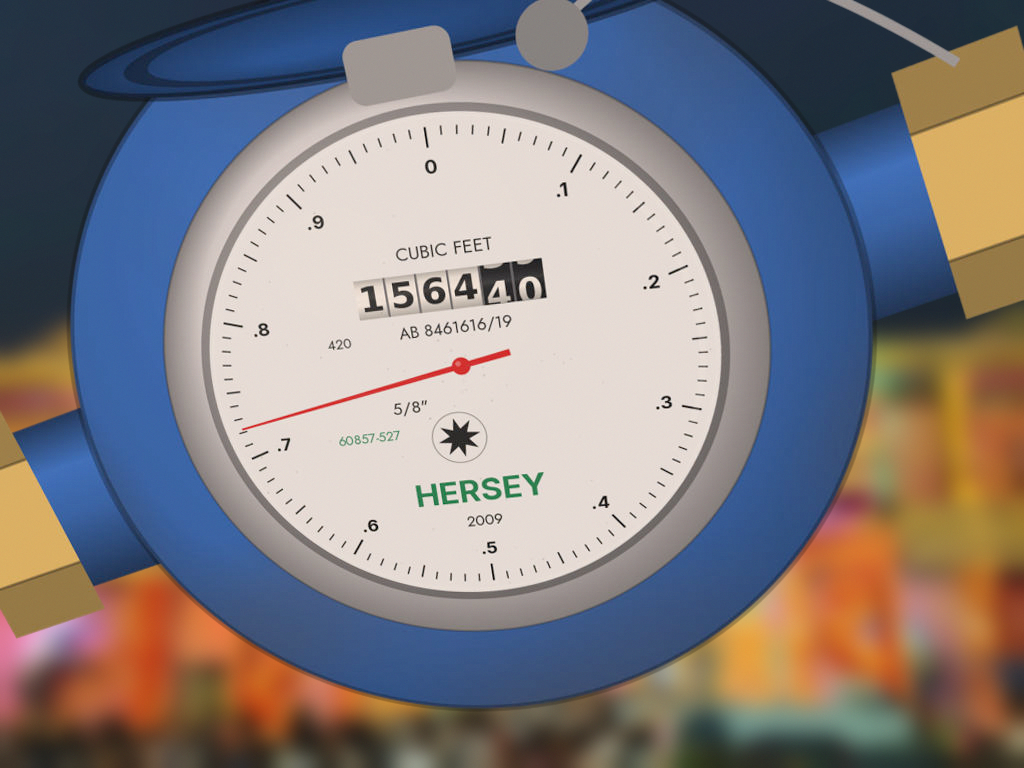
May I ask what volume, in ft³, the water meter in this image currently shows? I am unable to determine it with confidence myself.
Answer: 156439.72 ft³
